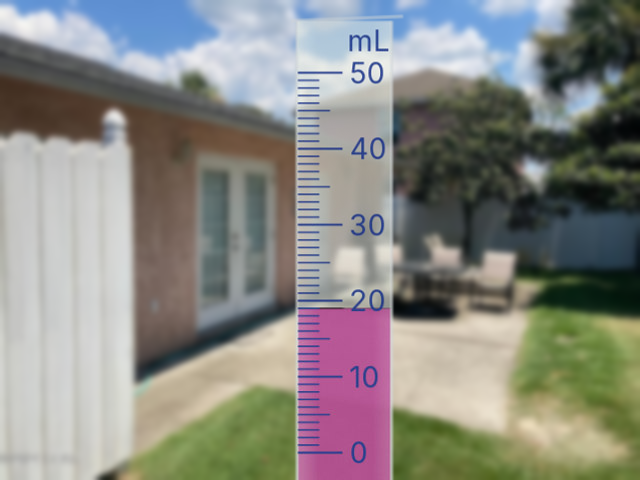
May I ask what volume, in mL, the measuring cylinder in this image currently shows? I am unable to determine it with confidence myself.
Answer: 19 mL
